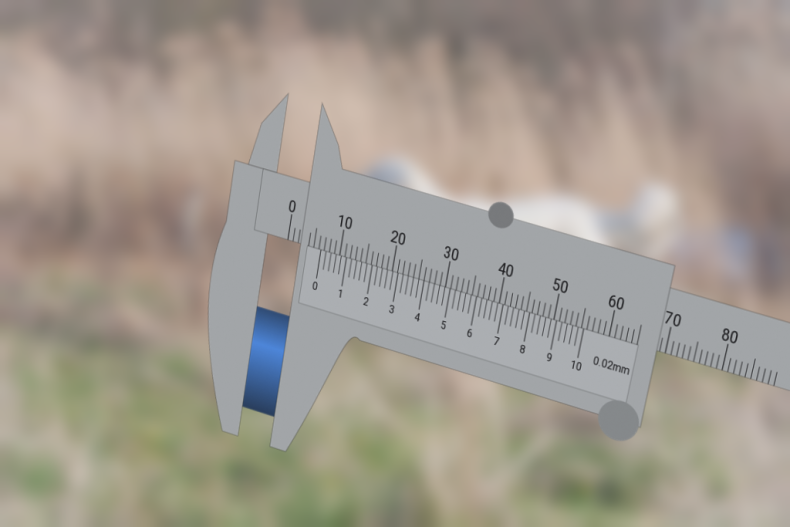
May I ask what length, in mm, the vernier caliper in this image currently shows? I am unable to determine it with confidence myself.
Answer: 6.4 mm
